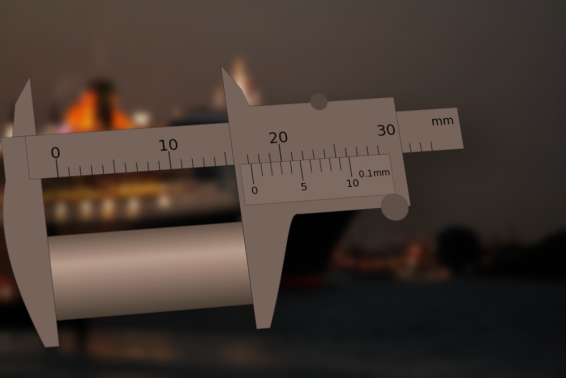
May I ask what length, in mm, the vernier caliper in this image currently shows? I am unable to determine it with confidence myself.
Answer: 17.2 mm
